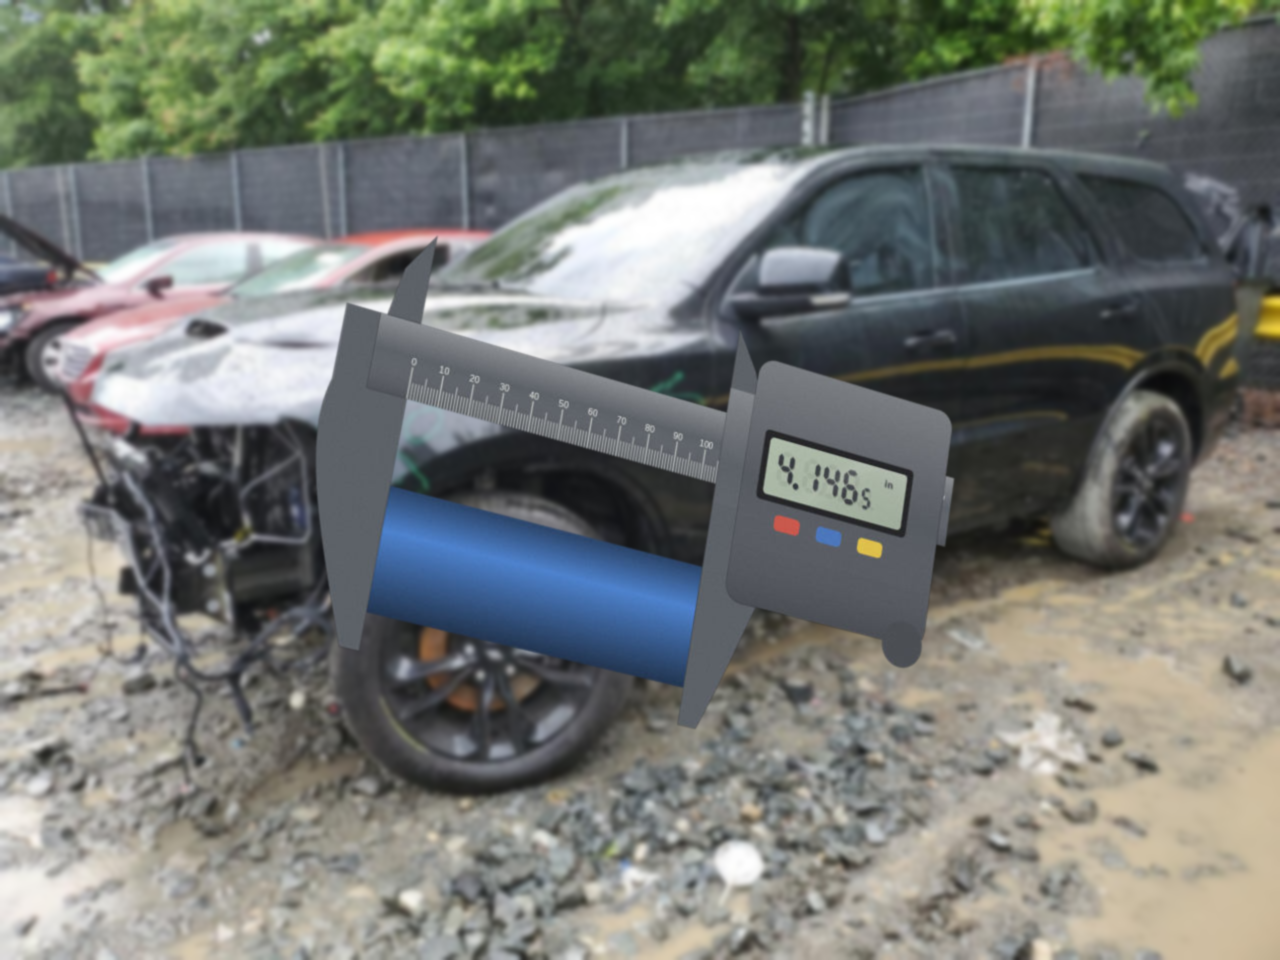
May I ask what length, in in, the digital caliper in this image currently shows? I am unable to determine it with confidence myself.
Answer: 4.1465 in
